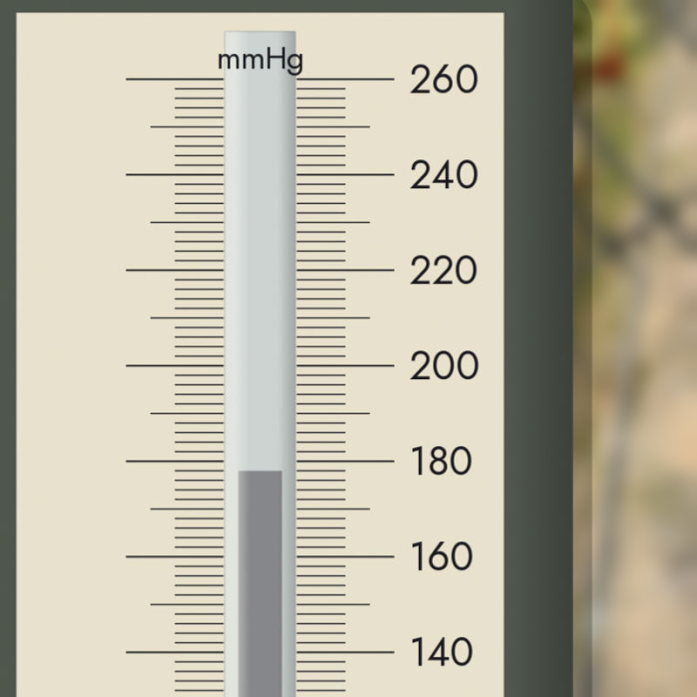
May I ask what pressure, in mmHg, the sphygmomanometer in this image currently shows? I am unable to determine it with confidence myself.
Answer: 178 mmHg
